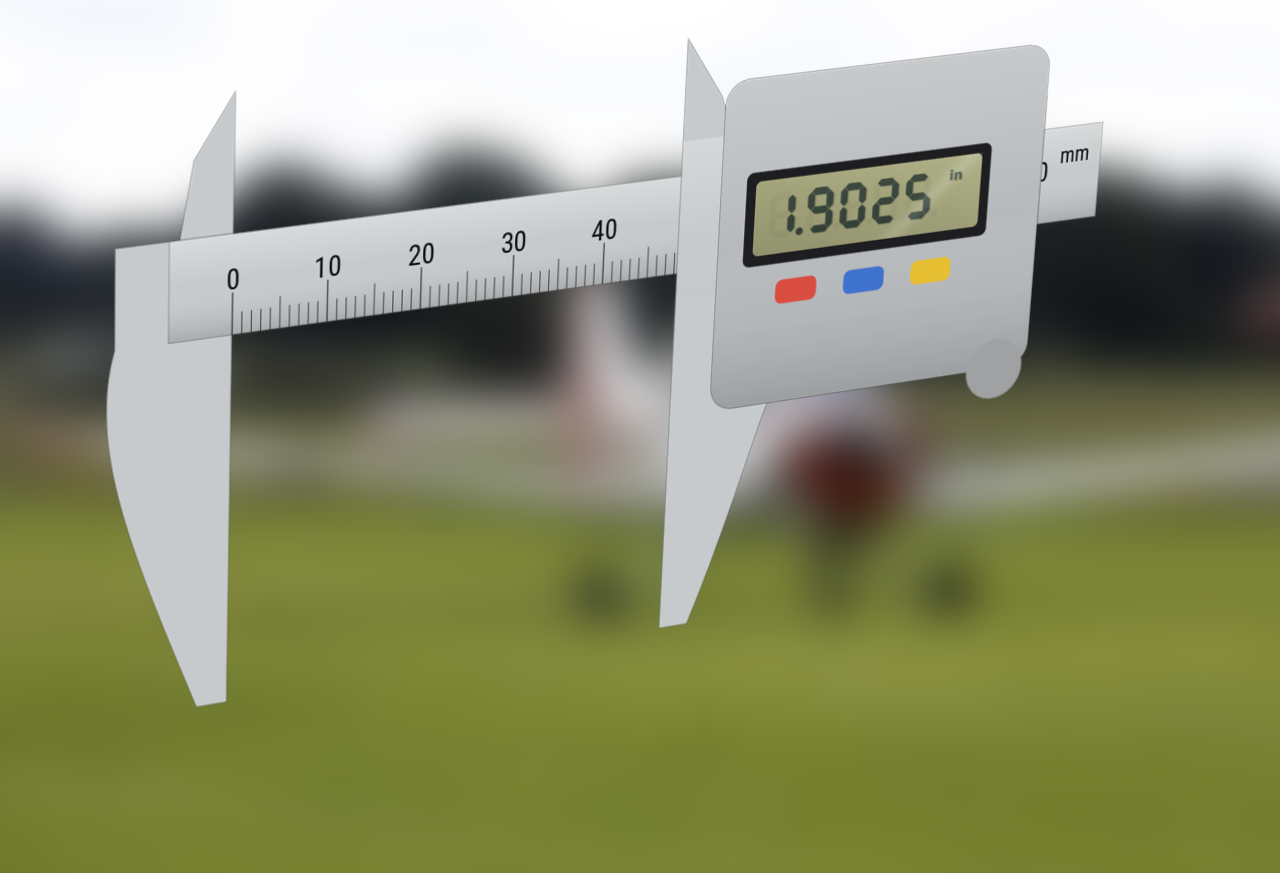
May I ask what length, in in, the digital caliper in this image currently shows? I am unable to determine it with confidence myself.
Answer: 1.9025 in
